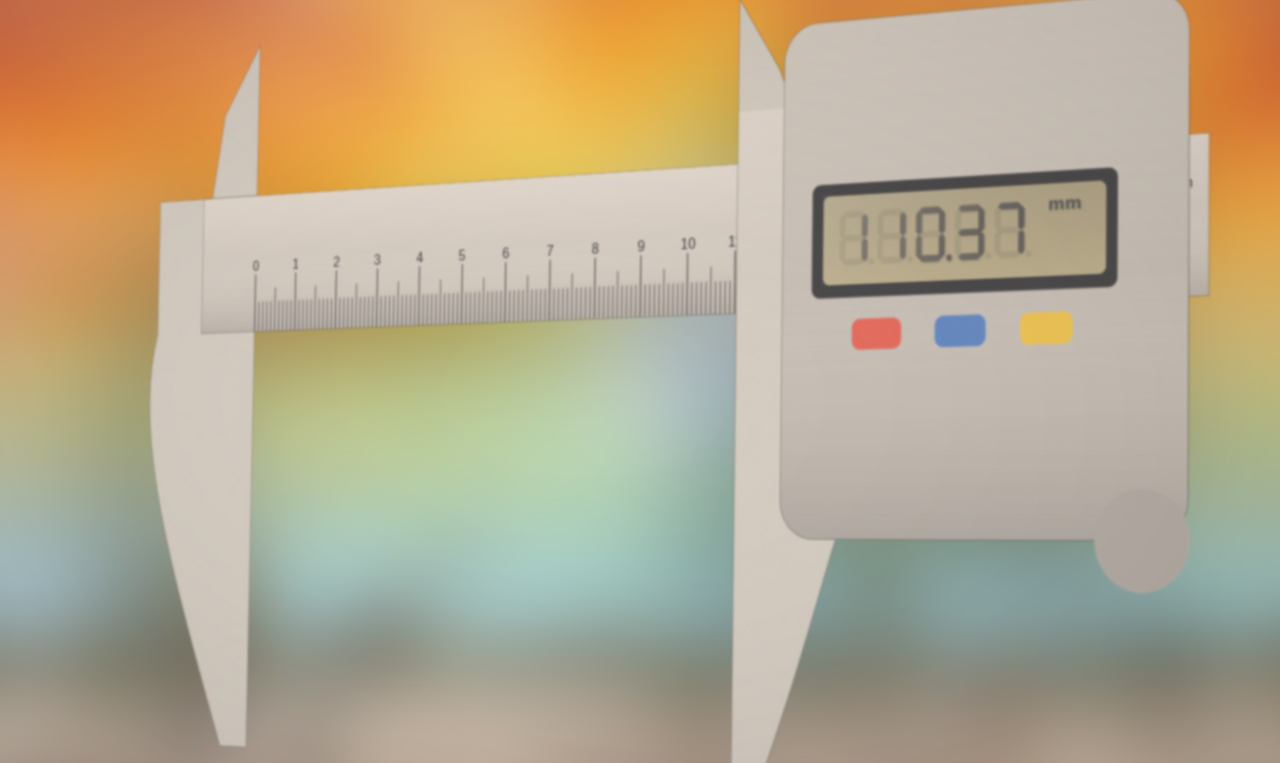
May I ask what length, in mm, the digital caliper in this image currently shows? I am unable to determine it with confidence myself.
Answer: 110.37 mm
